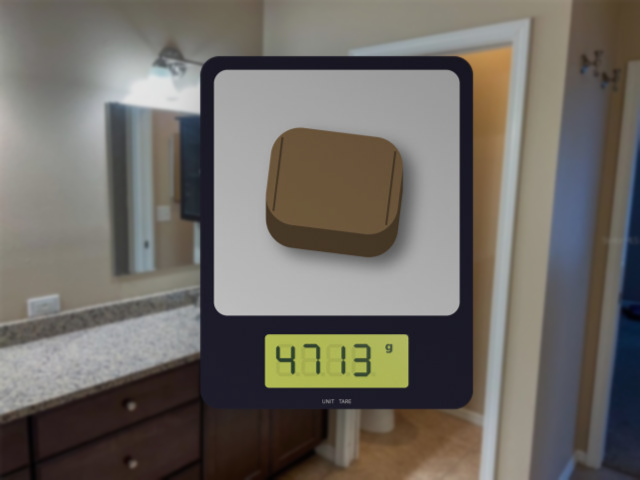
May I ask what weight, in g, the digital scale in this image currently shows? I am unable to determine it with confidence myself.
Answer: 4713 g
